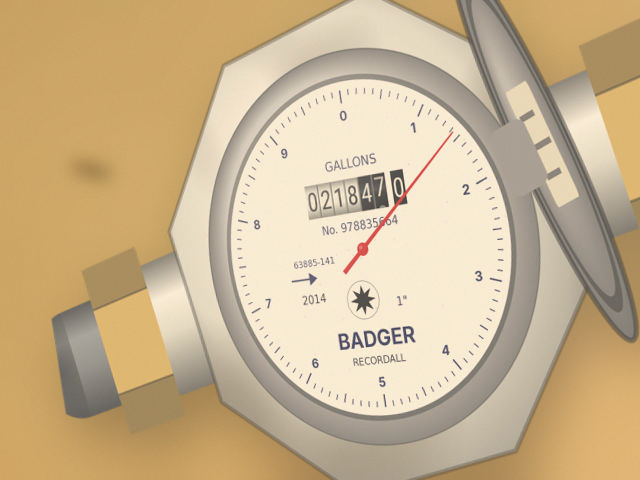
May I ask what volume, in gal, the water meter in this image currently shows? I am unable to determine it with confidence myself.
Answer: 218471.4 gal
